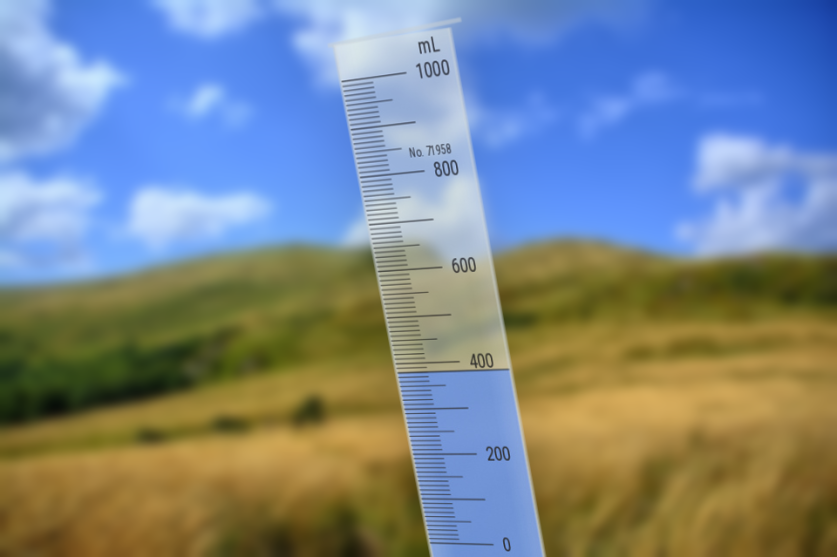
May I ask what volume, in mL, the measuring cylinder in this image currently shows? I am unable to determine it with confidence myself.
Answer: 380 mL
